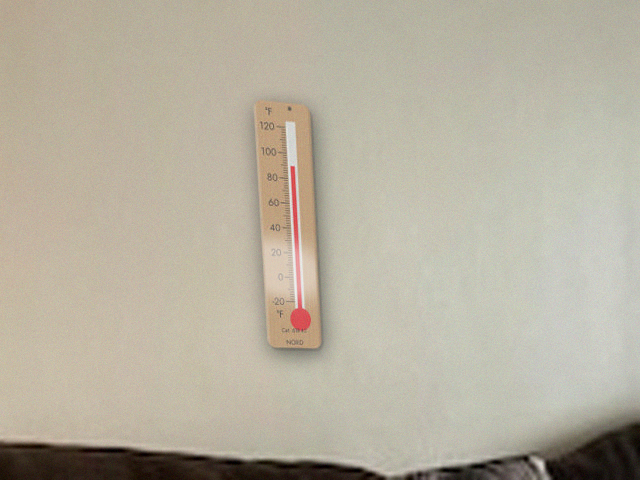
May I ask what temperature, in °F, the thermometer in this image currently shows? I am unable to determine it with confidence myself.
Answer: 90 °F
